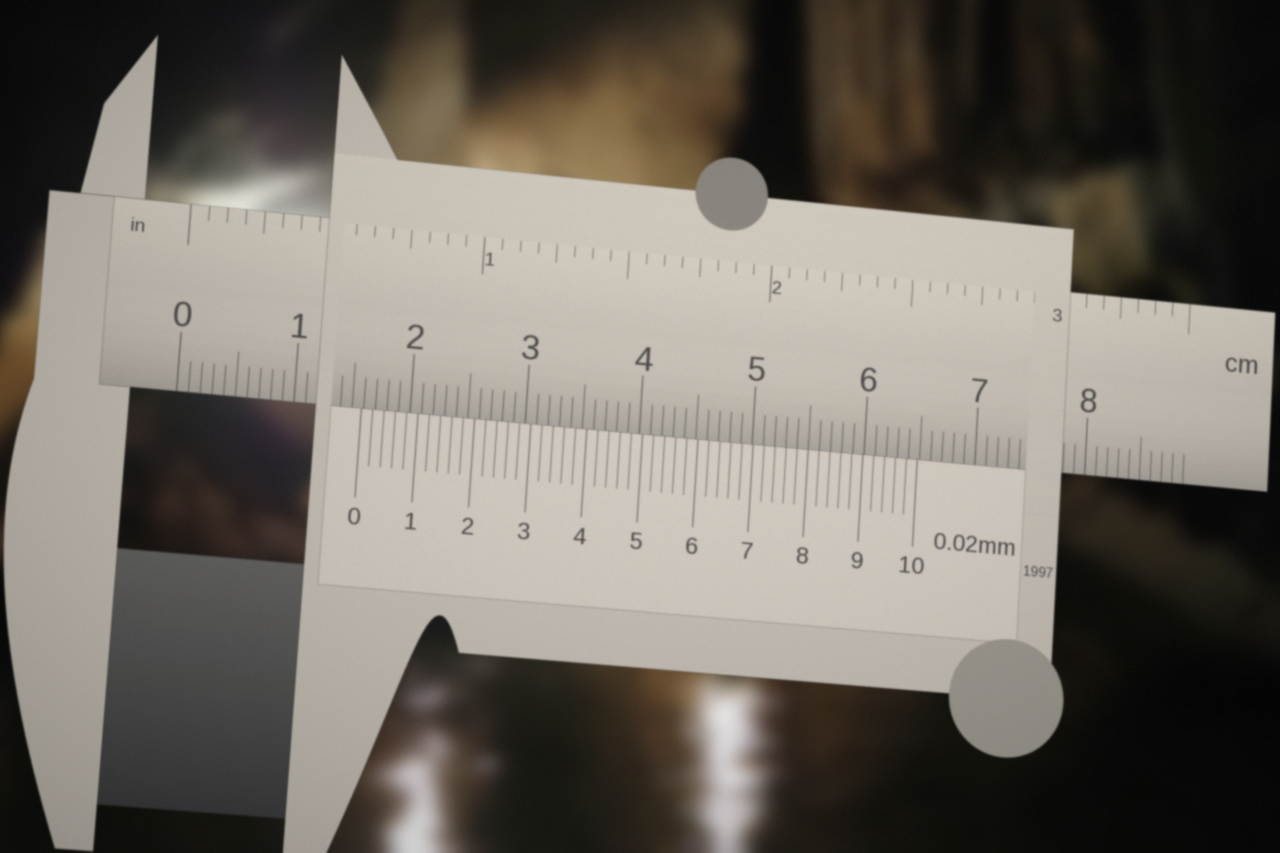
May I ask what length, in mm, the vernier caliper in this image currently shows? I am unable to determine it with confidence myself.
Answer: 15.8 mm
